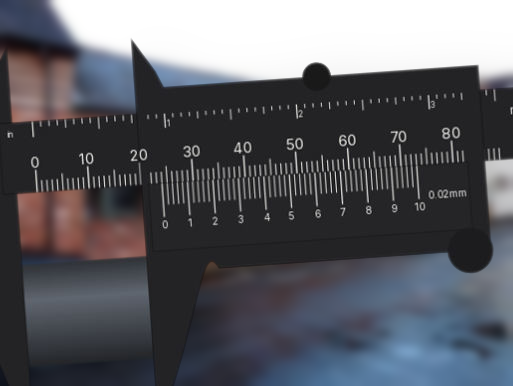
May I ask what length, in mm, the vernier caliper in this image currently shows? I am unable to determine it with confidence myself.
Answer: 24.0 mm
